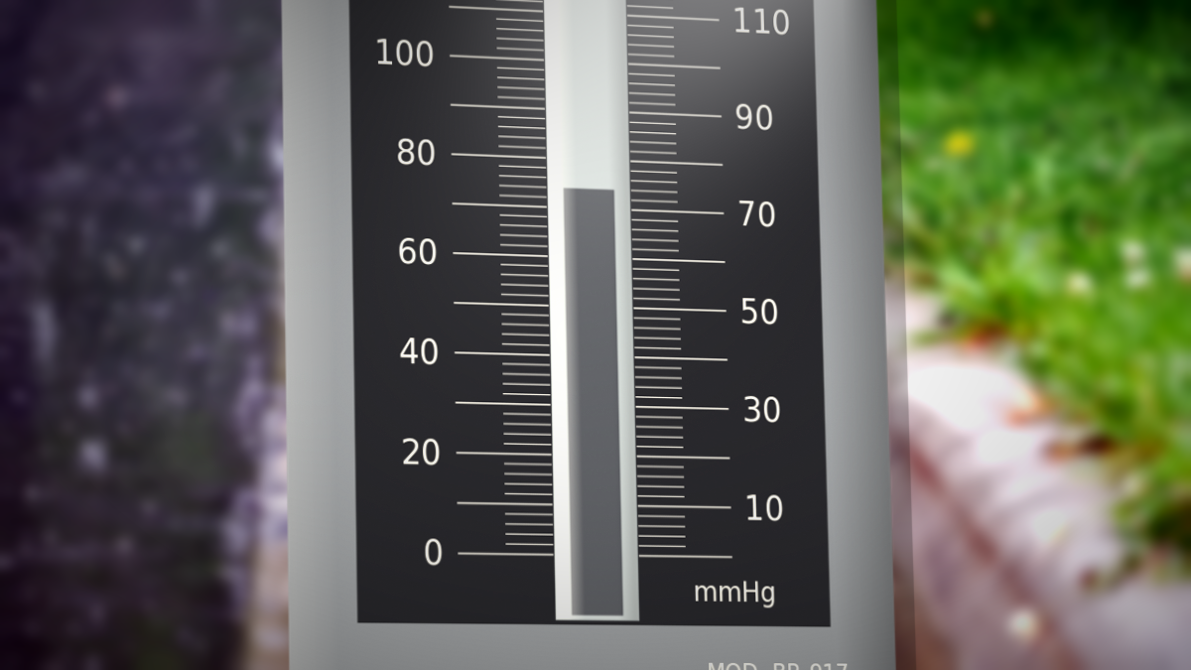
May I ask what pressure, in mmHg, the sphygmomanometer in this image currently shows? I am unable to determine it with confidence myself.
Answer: 74 mmHg
